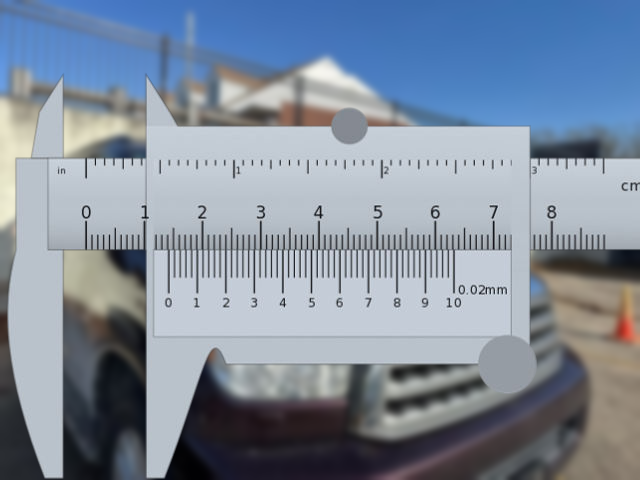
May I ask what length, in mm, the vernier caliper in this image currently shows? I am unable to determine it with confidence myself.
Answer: 14.2 mm
